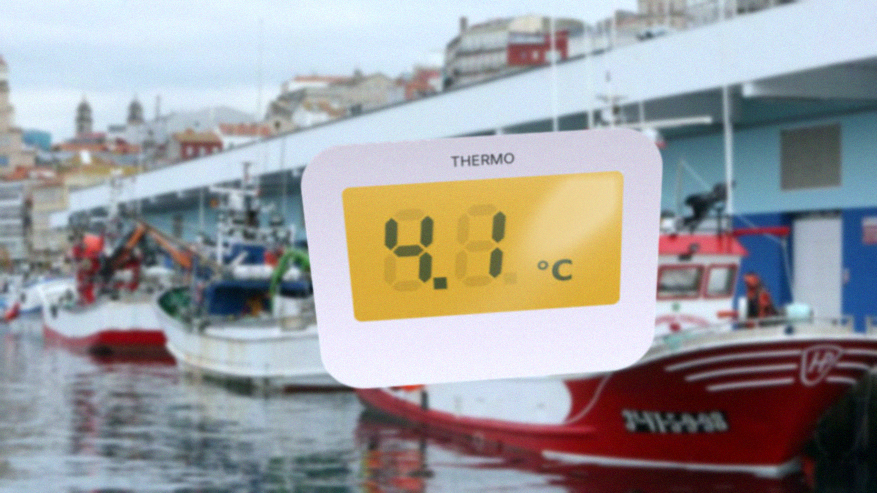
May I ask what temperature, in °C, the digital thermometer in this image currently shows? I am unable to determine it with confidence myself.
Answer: 4.1 °C
